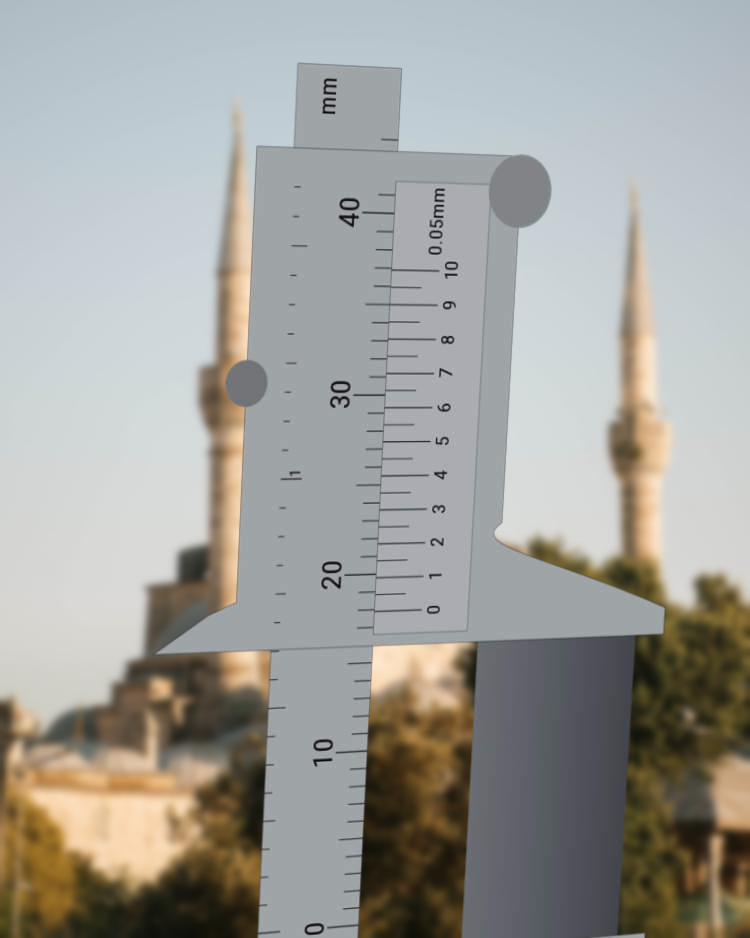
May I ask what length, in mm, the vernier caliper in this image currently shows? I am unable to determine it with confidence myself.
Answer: 17.9 mm
